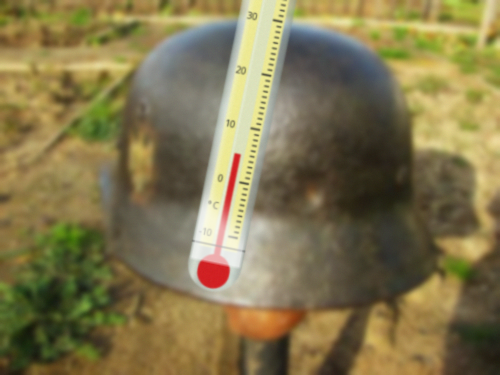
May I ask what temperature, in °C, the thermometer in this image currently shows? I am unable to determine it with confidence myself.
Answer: 5 °C
